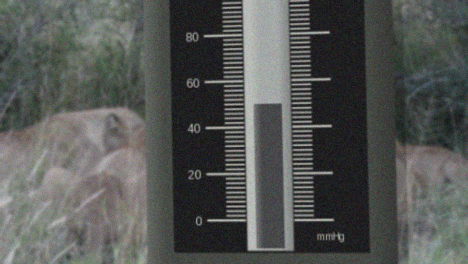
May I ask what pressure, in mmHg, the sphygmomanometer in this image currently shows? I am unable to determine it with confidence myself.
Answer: 50 mmHg
